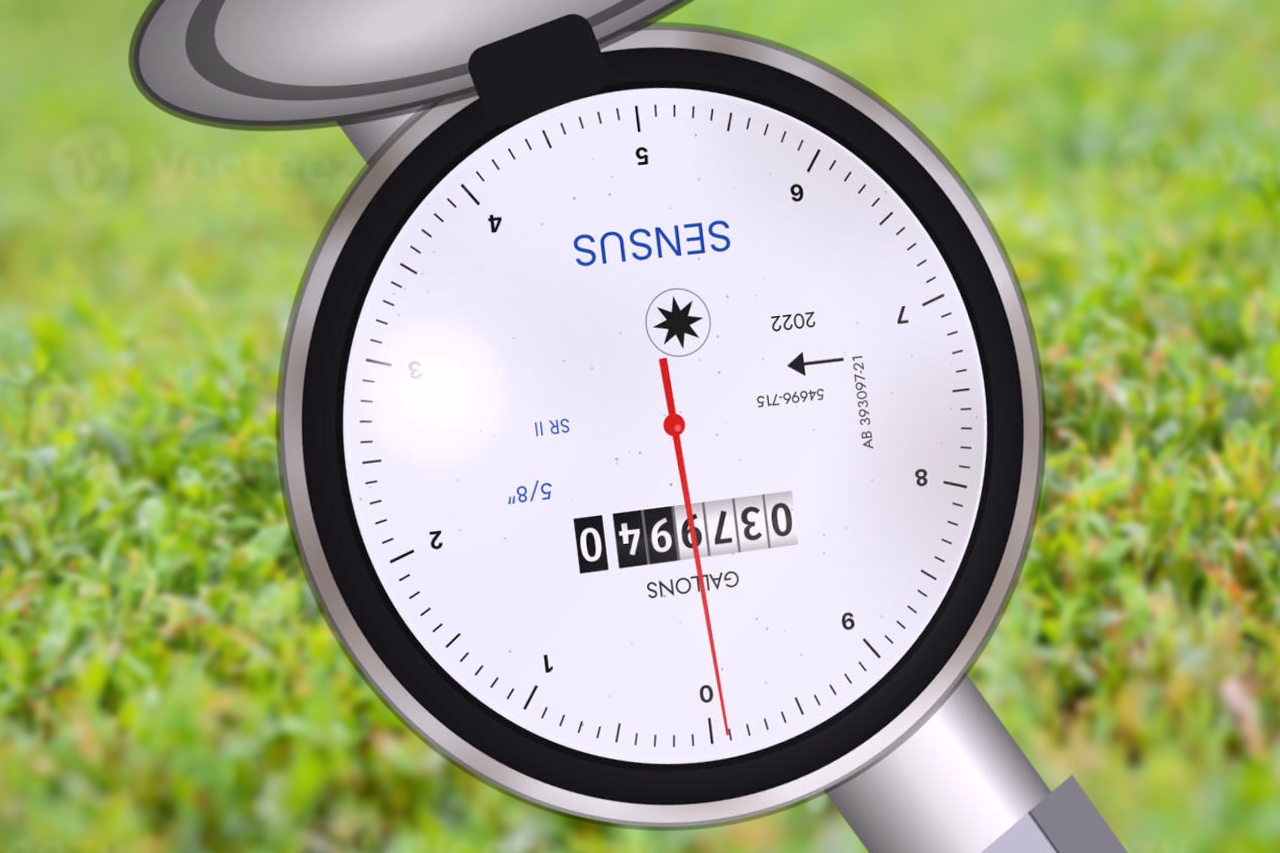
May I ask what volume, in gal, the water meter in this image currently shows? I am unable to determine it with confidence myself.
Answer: 379939.9 gal
